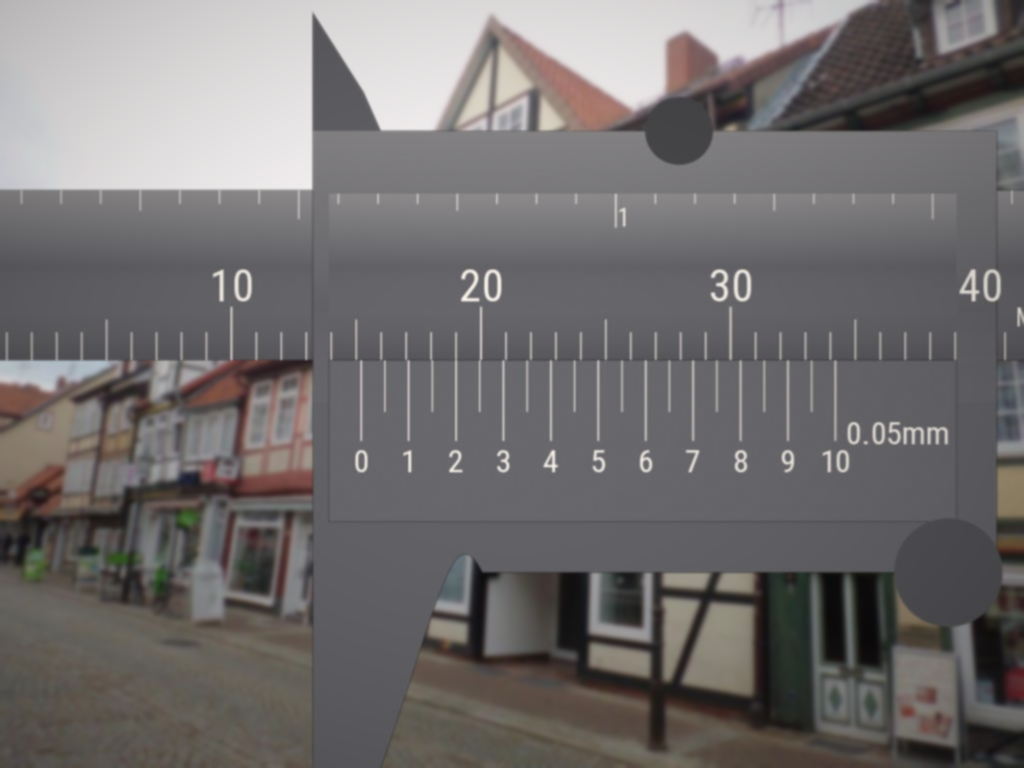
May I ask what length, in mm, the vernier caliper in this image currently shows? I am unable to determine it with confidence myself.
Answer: 15.2 mm
